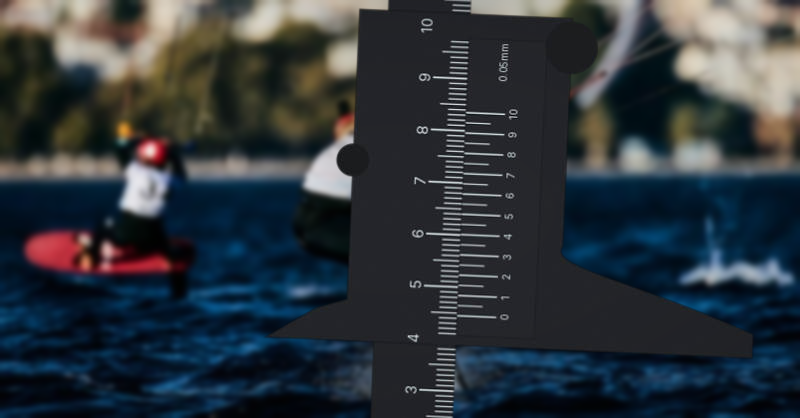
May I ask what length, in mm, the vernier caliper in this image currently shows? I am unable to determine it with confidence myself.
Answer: 44.5 mm
